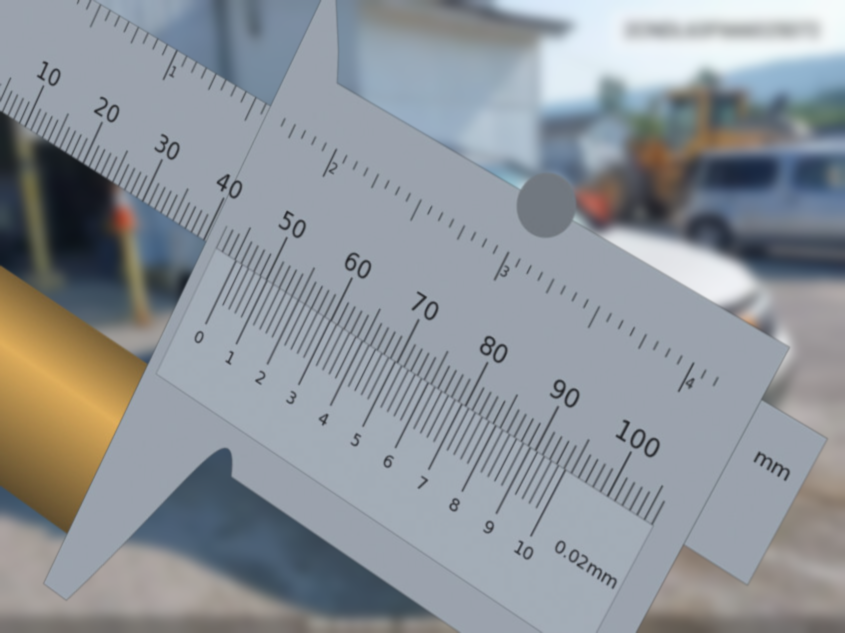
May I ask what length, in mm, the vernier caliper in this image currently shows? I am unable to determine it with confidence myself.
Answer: 45.2 mm
